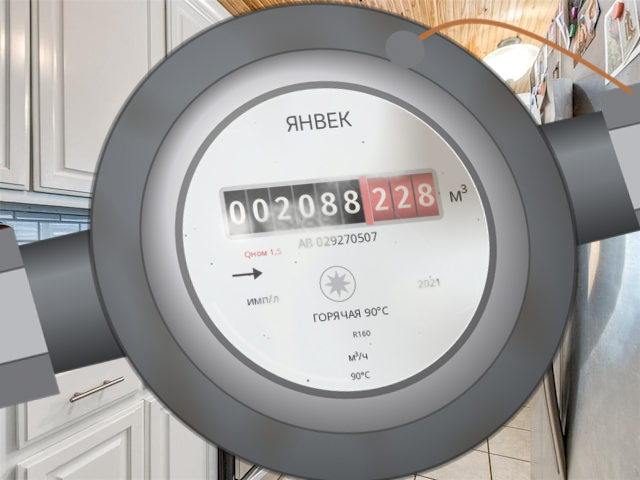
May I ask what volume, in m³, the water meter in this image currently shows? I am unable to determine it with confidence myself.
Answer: 2088.228 m³
